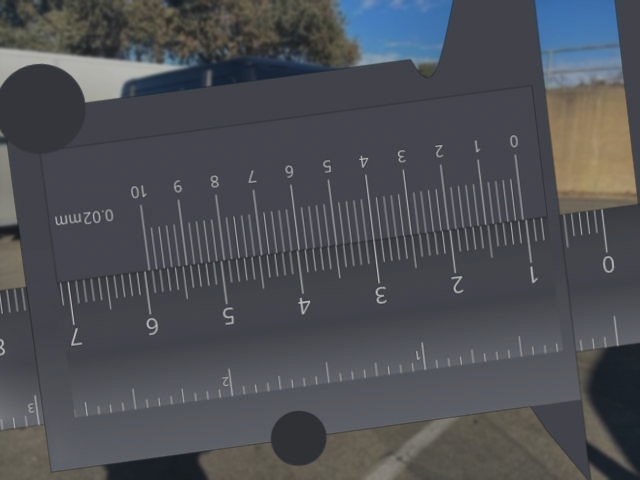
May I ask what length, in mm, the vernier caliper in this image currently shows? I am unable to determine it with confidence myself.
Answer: 10.4 mm
